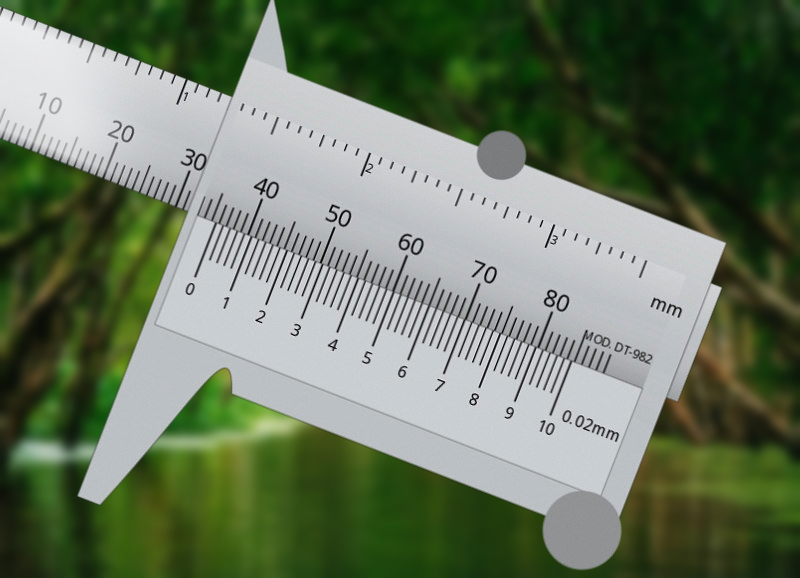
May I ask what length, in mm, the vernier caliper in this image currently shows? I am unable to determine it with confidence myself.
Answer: 35.6 mm
